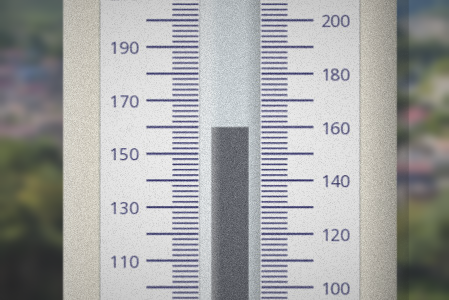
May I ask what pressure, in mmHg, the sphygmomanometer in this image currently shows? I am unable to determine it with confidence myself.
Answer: 160 mmHg
